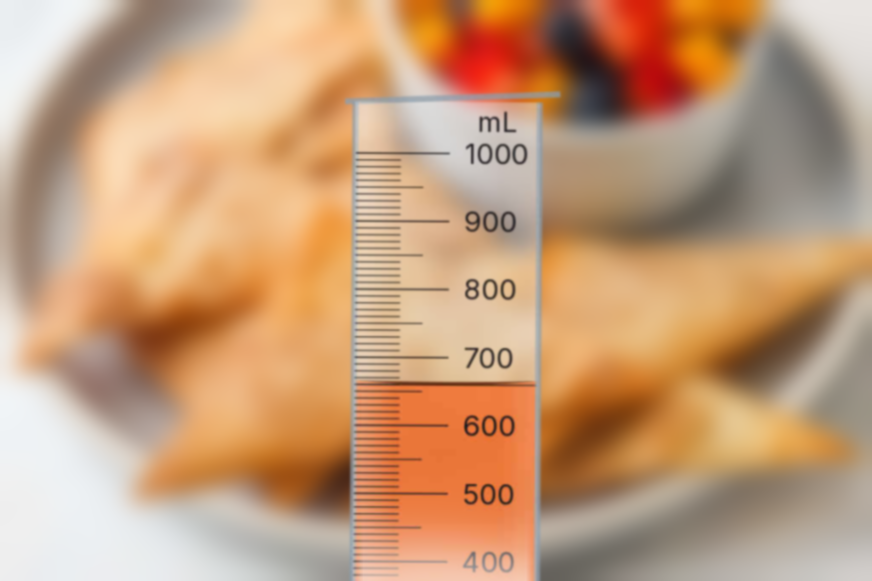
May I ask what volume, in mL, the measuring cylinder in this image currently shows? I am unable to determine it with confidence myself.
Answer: 660 mL
